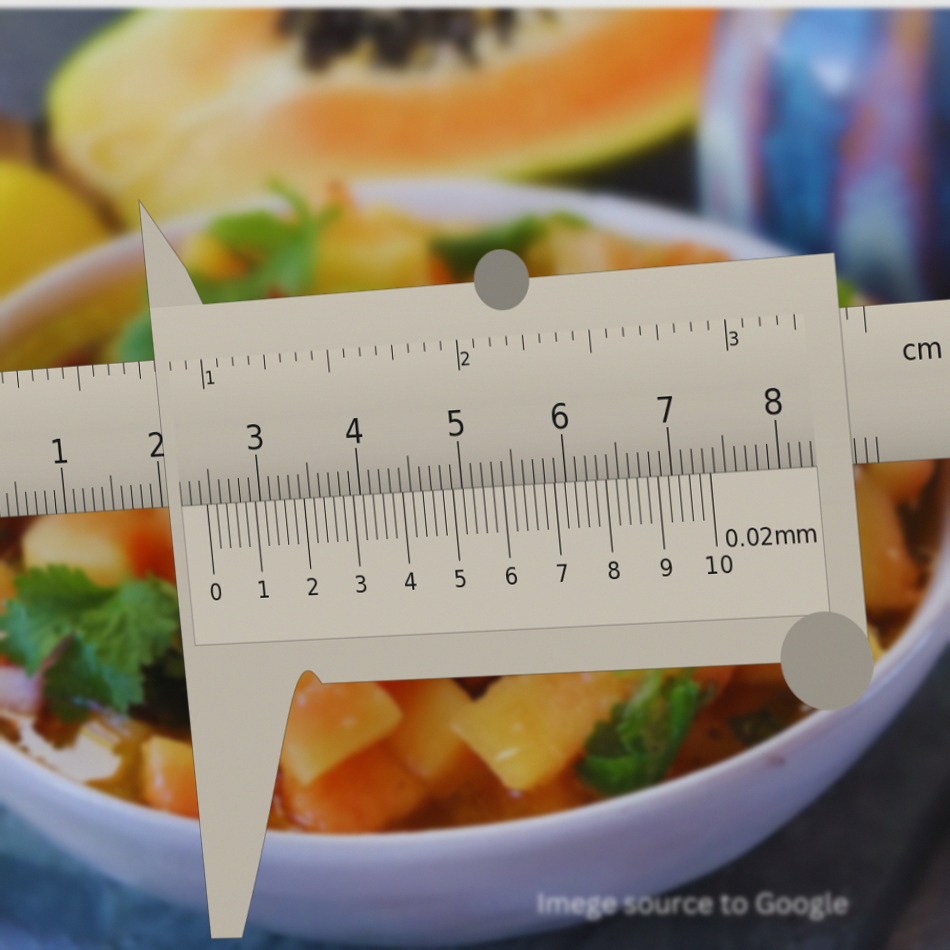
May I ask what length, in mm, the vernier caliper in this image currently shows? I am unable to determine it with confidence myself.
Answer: 24.6 mm
